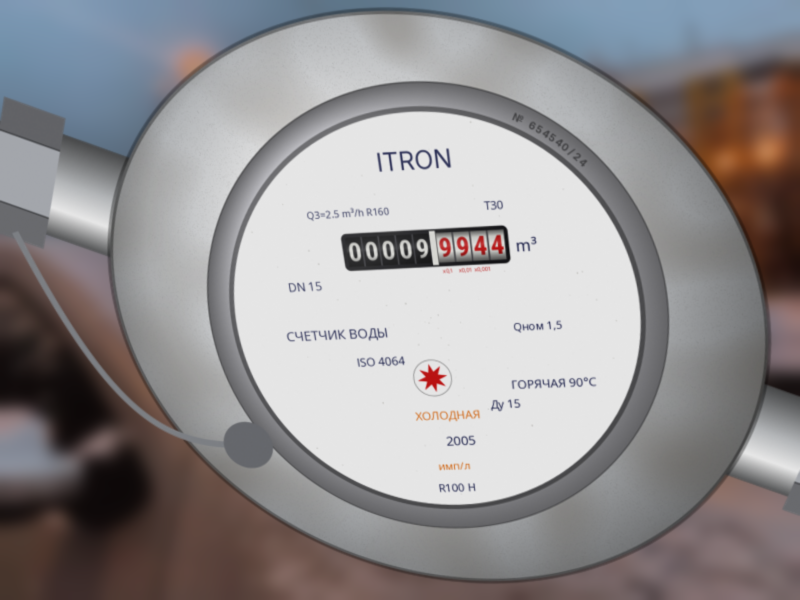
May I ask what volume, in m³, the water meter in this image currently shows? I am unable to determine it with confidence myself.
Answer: 9.9944 m³
